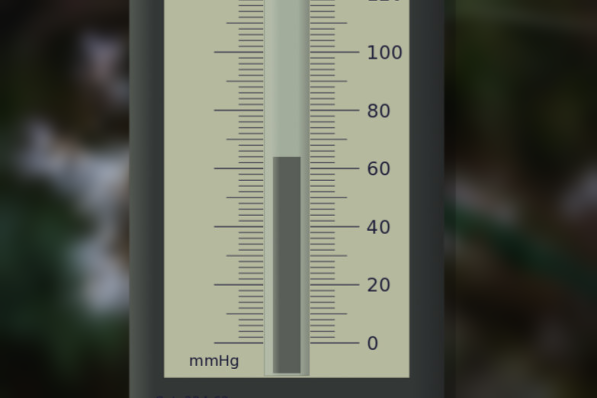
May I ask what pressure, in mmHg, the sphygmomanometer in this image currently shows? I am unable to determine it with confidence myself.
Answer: 64 mmHg
